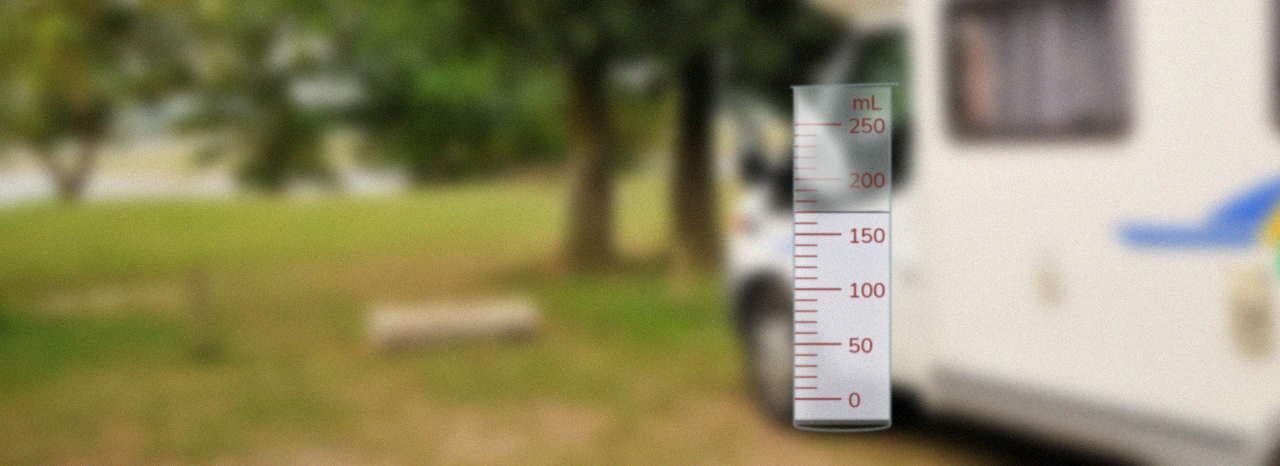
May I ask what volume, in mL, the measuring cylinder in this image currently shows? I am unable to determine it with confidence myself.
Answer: 170 mL
